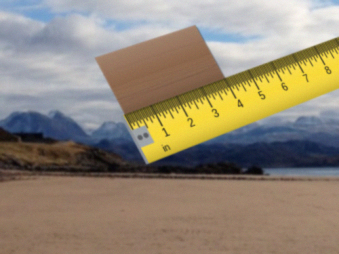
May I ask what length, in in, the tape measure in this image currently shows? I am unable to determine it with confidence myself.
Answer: 4 in
